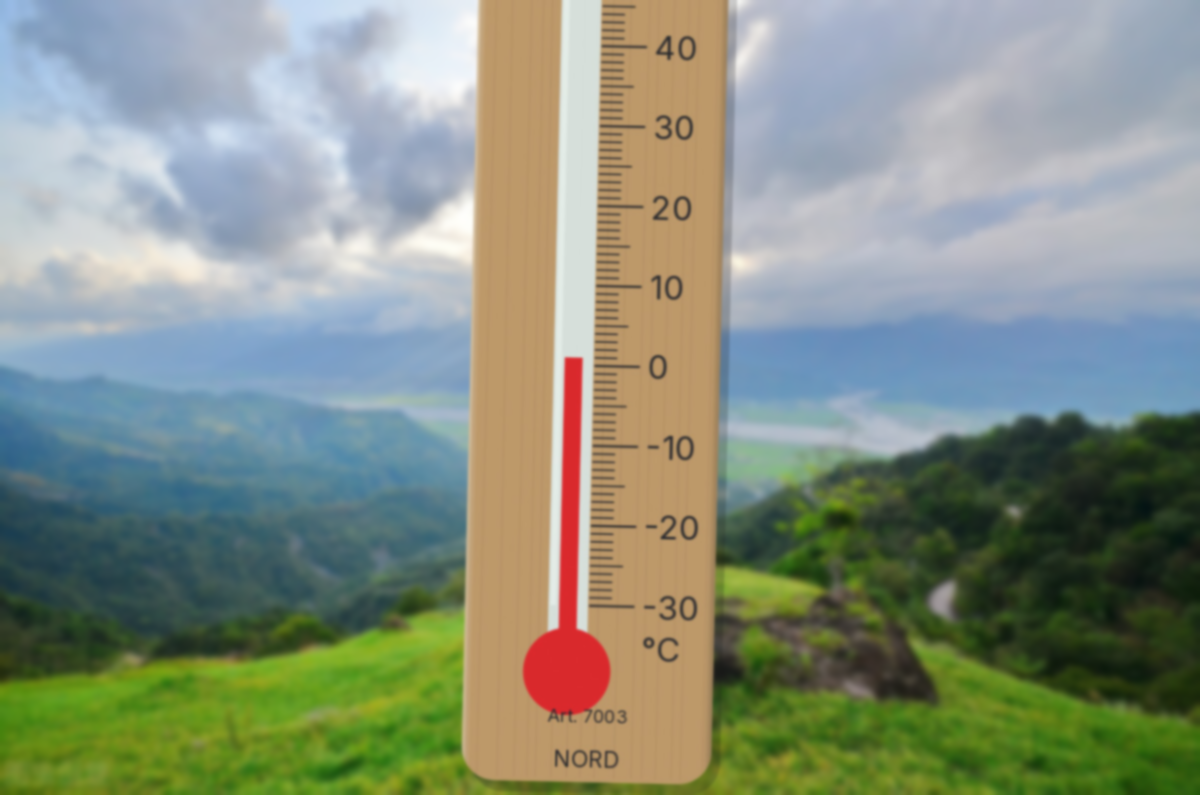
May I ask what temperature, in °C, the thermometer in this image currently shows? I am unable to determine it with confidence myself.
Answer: 1 °C
